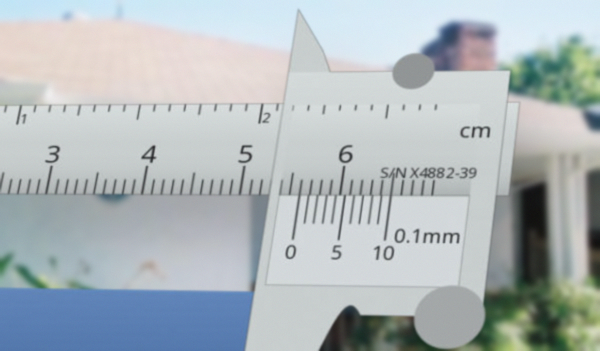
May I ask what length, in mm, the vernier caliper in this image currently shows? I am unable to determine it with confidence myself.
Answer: 56.0 mm
